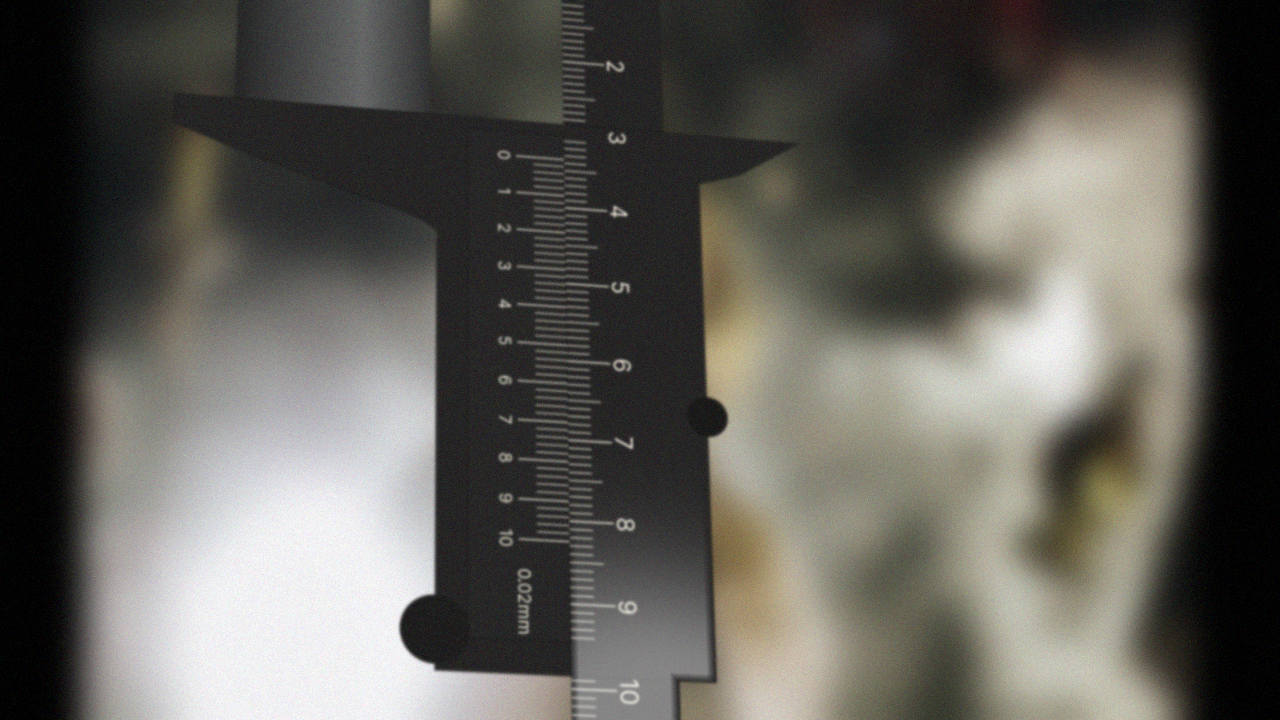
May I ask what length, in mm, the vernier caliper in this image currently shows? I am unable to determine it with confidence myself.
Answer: 33.5 mm
